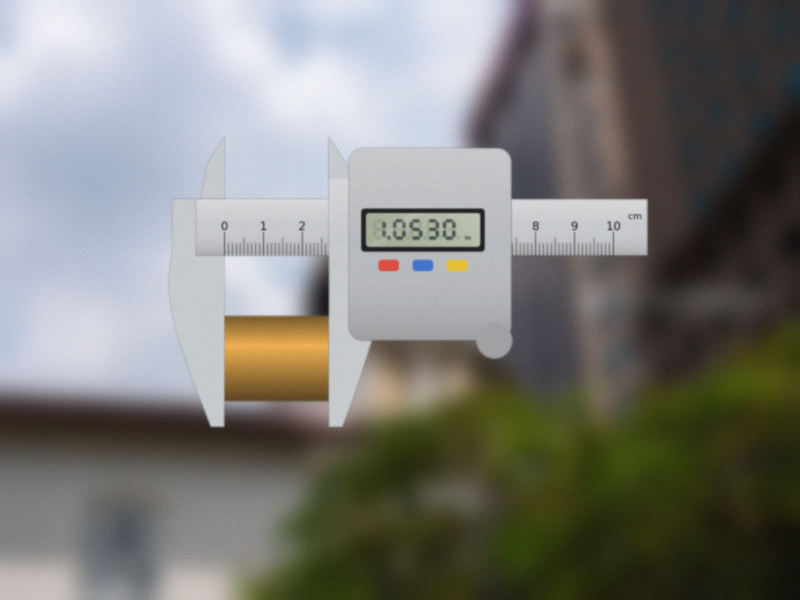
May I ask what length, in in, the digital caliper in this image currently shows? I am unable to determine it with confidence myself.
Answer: 1.0530 in
